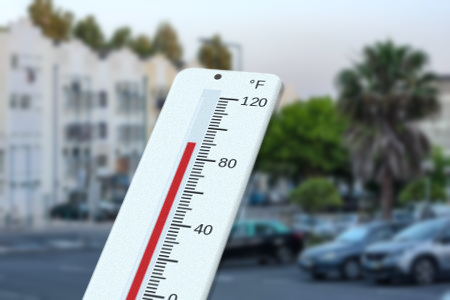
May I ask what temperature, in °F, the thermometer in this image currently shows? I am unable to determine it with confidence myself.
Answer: 90 °F
